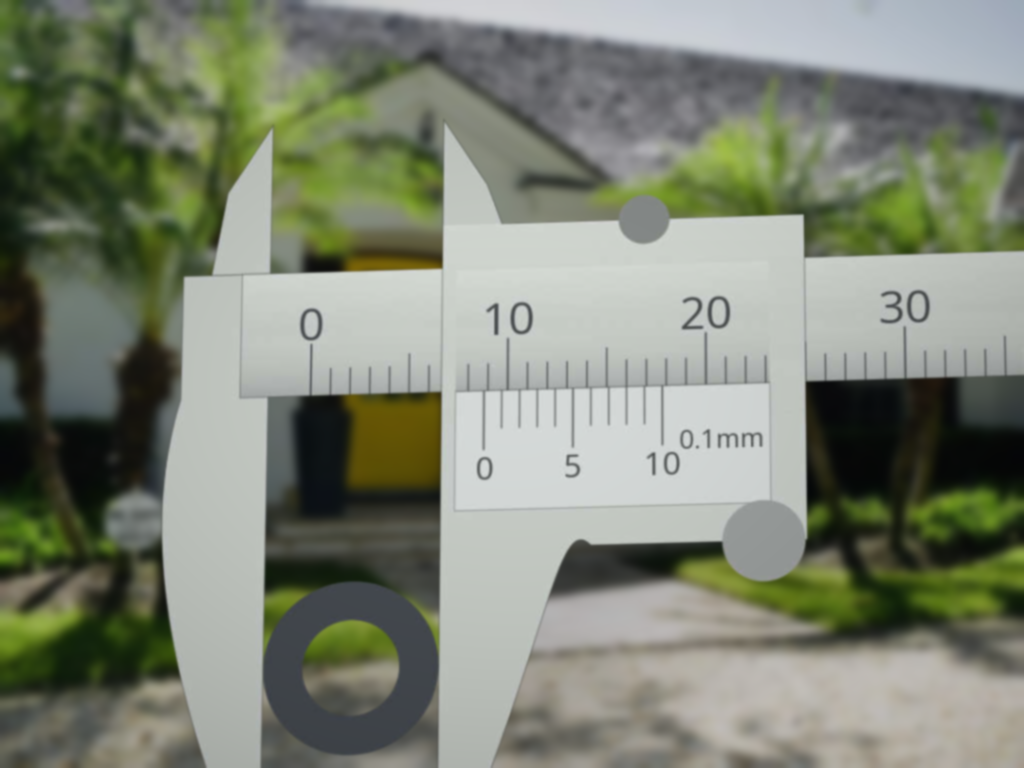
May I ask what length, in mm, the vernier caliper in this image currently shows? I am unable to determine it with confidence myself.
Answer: 8.8 mm
